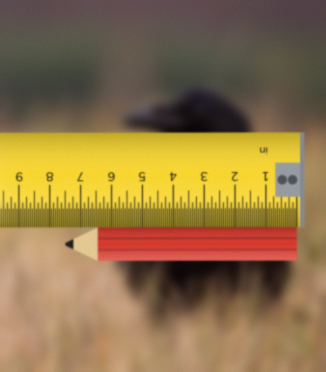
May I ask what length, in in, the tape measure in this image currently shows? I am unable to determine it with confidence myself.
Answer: 7.5 in
